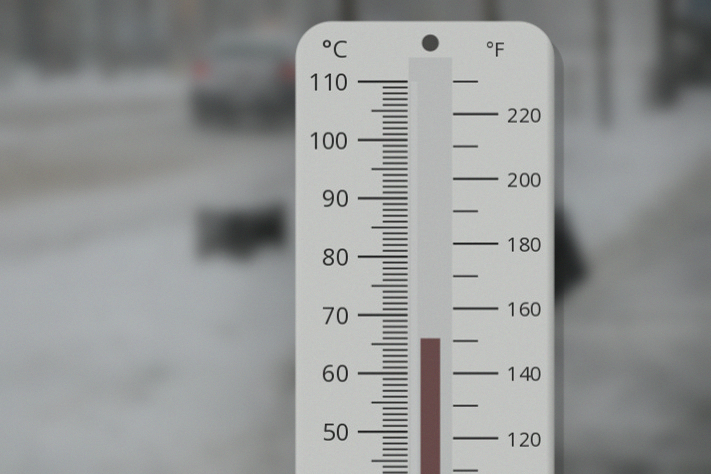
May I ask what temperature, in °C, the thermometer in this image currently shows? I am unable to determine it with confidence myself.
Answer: 66 °C
